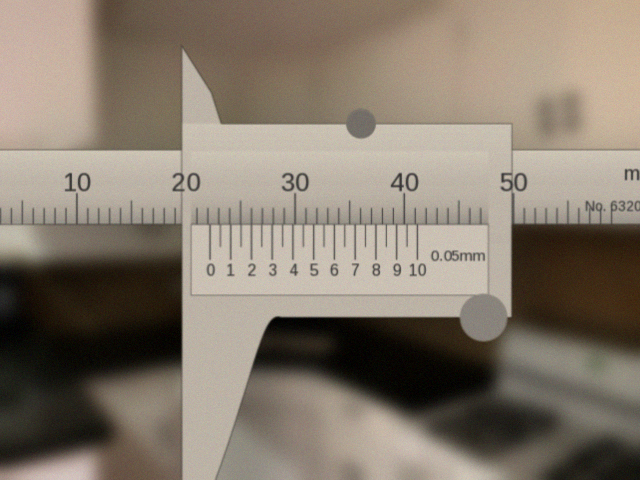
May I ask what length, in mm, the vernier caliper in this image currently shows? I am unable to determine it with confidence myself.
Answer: 22.2 mm
